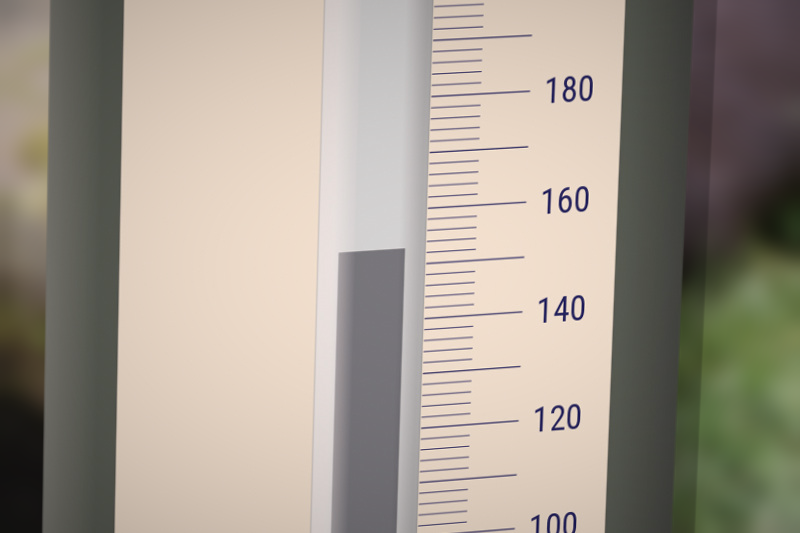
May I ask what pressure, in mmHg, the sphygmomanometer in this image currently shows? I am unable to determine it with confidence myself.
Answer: 153 mmHg
